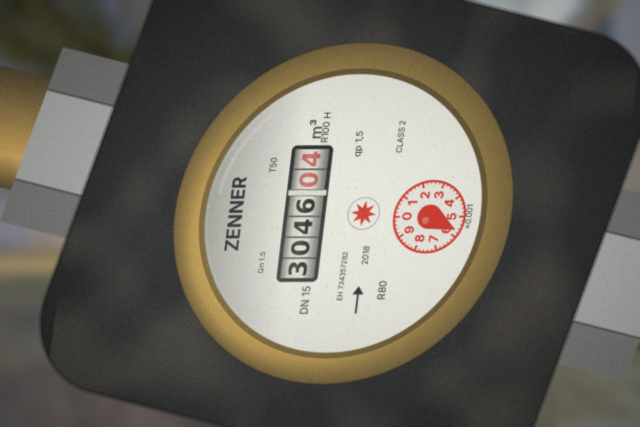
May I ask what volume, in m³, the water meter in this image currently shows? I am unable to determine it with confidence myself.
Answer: 3046.045 m³
